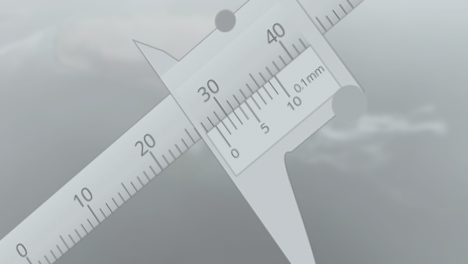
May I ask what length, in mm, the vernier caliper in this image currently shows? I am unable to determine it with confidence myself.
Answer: 28.2 mm
